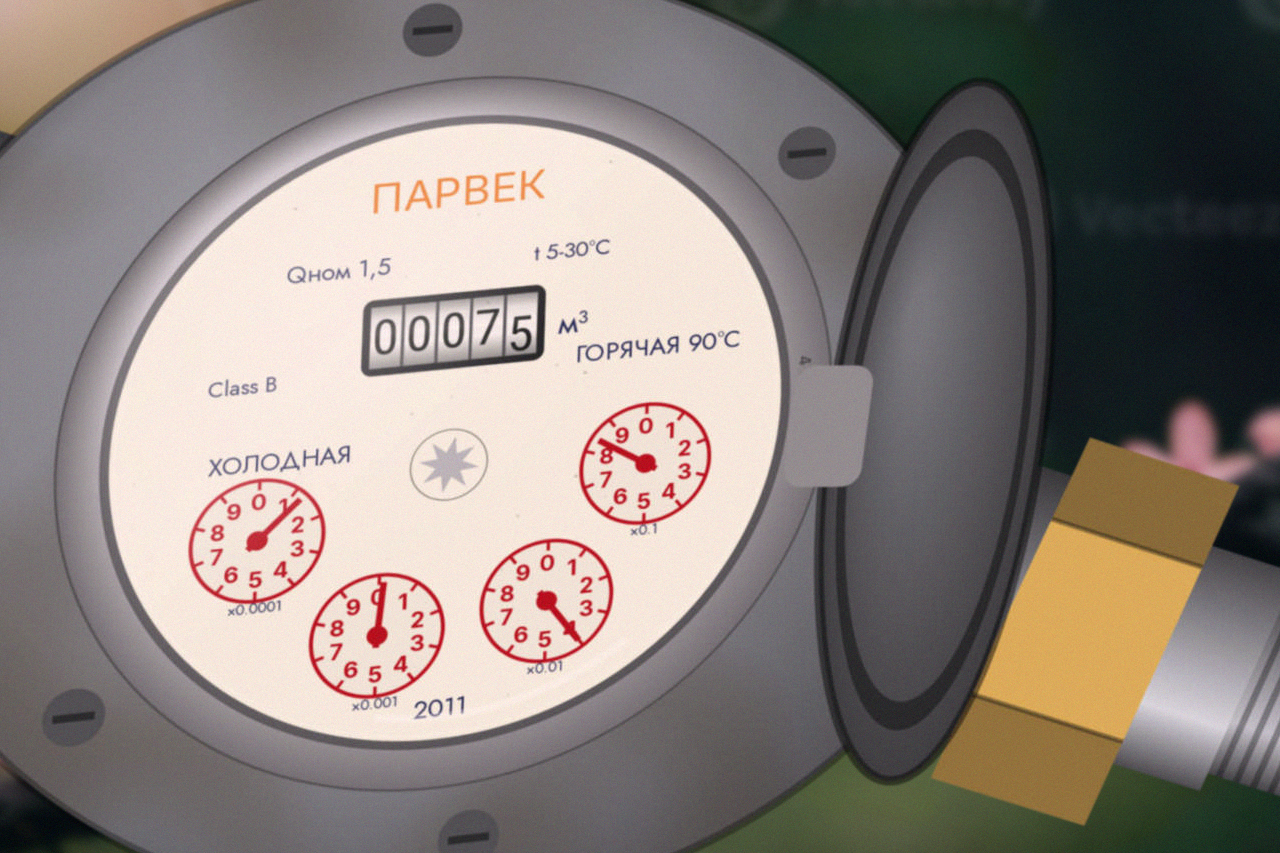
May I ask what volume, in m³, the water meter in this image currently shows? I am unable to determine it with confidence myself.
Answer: 74.8401 m³
